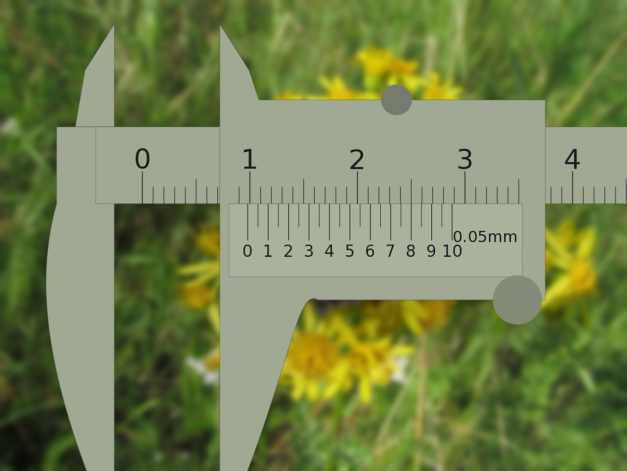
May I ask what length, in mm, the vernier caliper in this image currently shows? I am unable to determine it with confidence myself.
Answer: 9.8 mm
